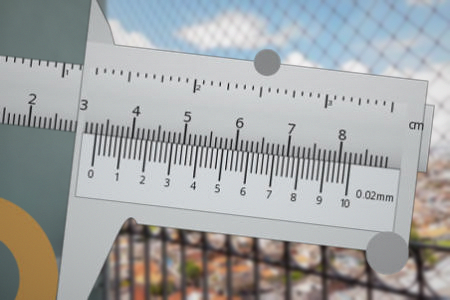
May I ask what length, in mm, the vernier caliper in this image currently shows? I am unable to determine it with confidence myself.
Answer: 33.0 mm
